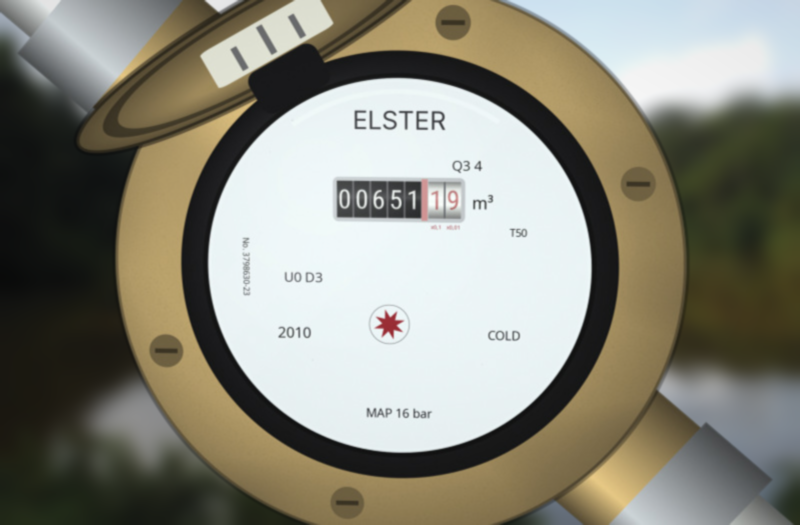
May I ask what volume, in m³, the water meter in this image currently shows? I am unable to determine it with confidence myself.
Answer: 651.19 m³
